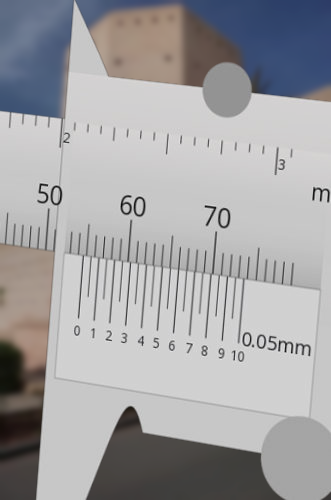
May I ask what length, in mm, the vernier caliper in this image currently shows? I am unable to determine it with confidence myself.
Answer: 54.6 mm
